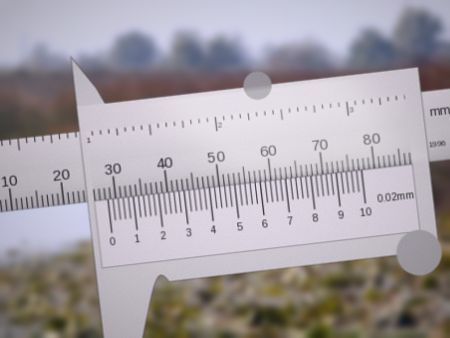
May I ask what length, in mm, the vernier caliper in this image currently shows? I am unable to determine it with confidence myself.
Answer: 28.5 mm
